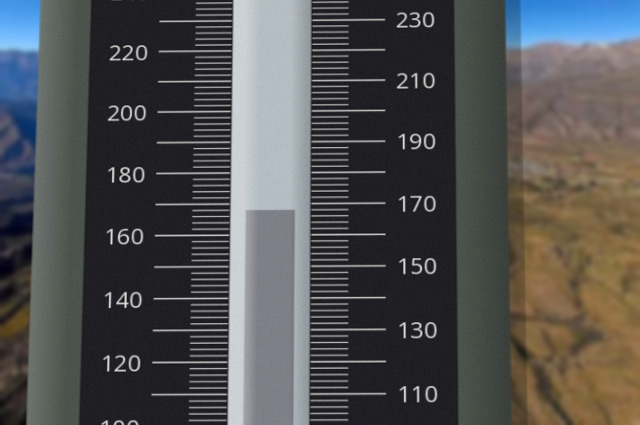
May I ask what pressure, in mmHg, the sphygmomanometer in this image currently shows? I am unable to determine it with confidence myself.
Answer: 168 mmHg
